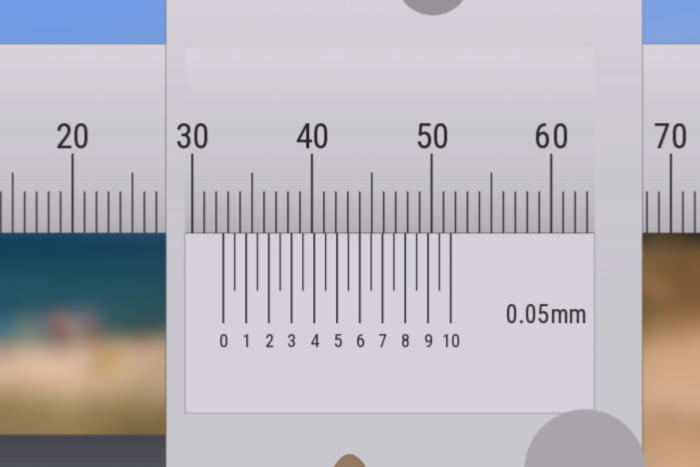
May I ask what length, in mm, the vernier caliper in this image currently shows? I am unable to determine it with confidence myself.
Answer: 32.6 mm
